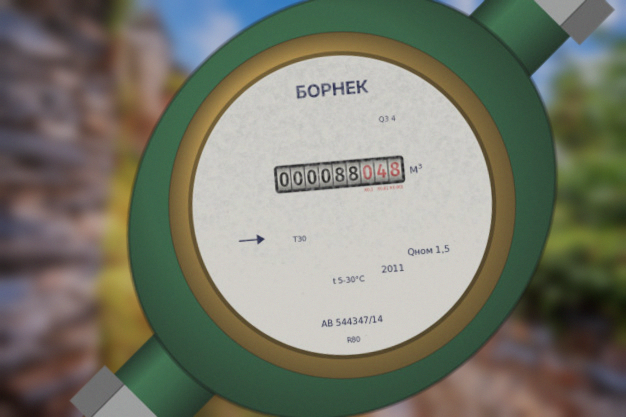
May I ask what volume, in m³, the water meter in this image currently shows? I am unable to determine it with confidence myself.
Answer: 88.048 m³
